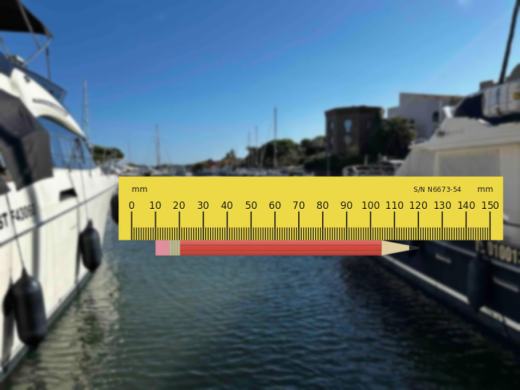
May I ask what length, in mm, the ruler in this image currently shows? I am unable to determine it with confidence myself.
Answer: 110 mm
